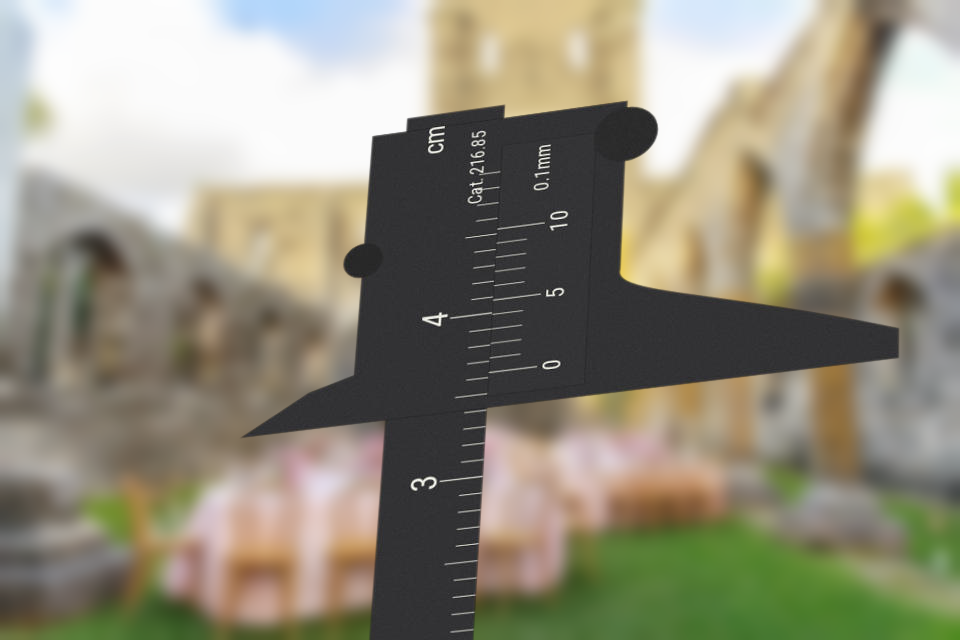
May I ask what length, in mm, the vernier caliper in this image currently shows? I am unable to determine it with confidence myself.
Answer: 36.3 mm
